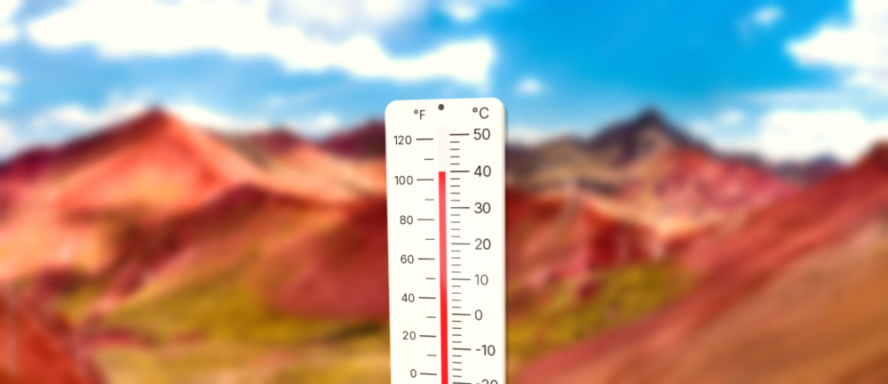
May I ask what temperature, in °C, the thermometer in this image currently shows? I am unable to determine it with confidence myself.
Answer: 40 °C
